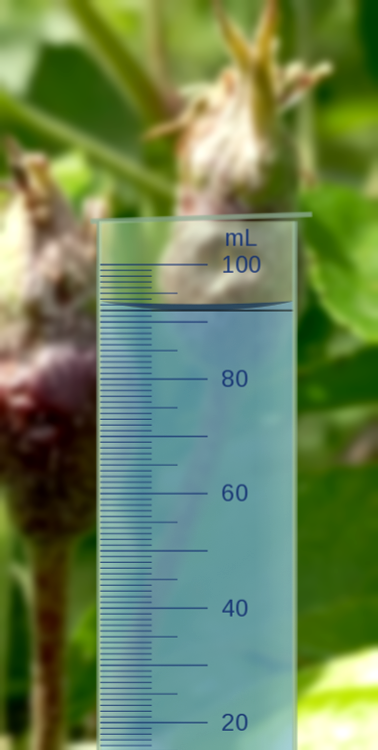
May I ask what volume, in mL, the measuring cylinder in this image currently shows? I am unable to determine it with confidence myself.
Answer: 92 mL
